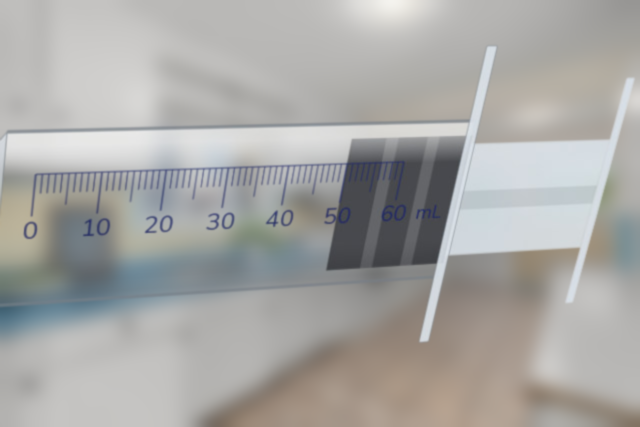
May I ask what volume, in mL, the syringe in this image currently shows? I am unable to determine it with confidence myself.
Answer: 50 mL
